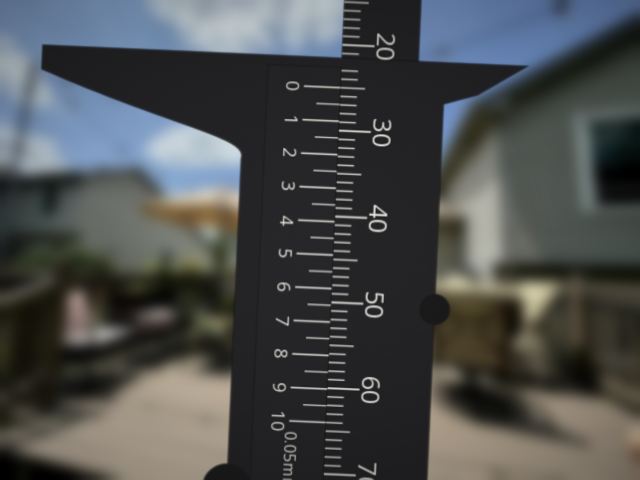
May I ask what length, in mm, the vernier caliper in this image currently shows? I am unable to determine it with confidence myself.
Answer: 25.0 mm
